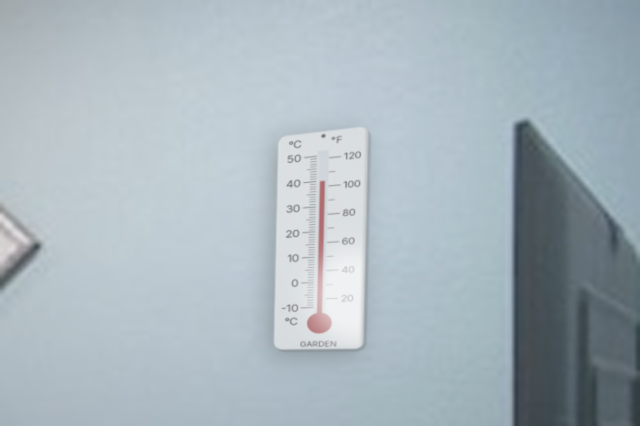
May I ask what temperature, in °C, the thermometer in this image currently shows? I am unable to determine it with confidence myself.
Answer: 40 °C
